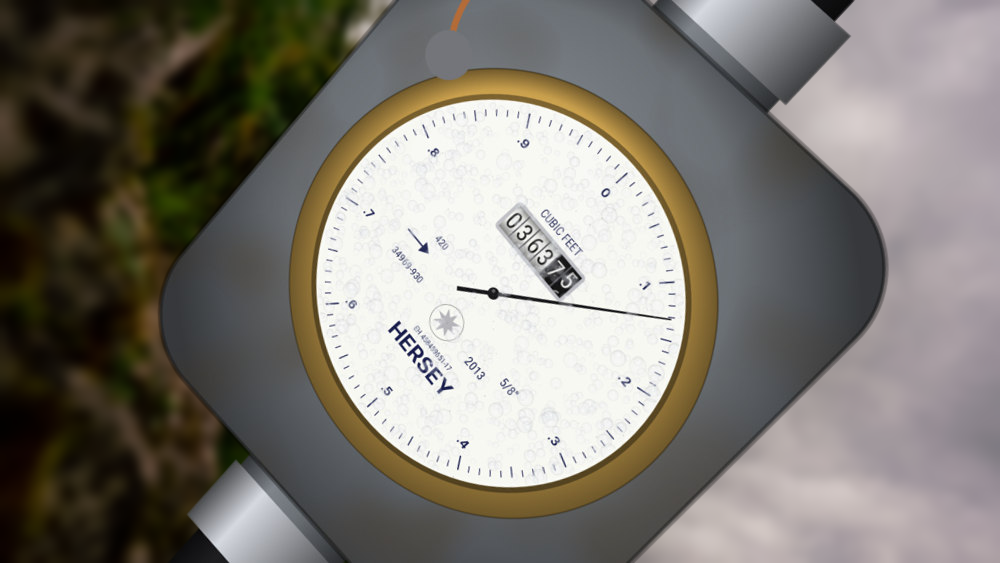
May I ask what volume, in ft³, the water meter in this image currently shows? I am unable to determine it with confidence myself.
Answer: 36375.13 ft³
